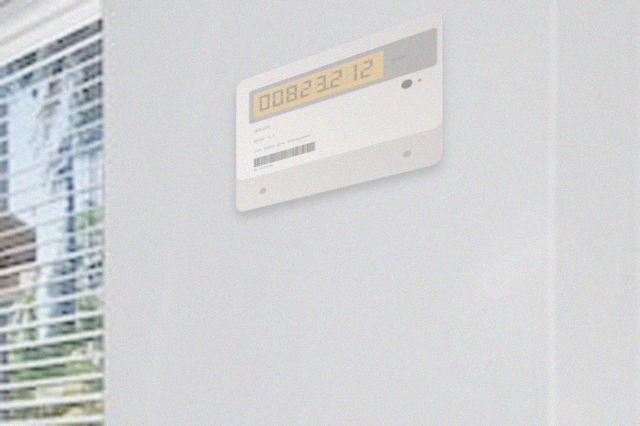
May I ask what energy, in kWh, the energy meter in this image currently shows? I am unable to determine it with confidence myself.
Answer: 823.212 kWh
